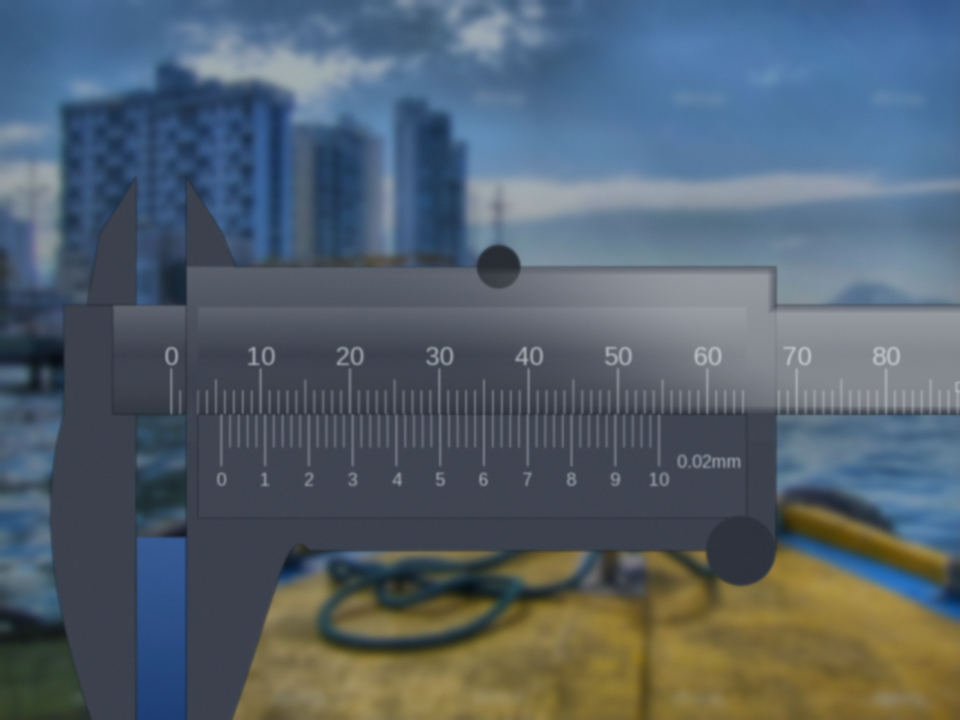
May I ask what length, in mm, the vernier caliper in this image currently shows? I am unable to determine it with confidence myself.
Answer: 5.6 mm
